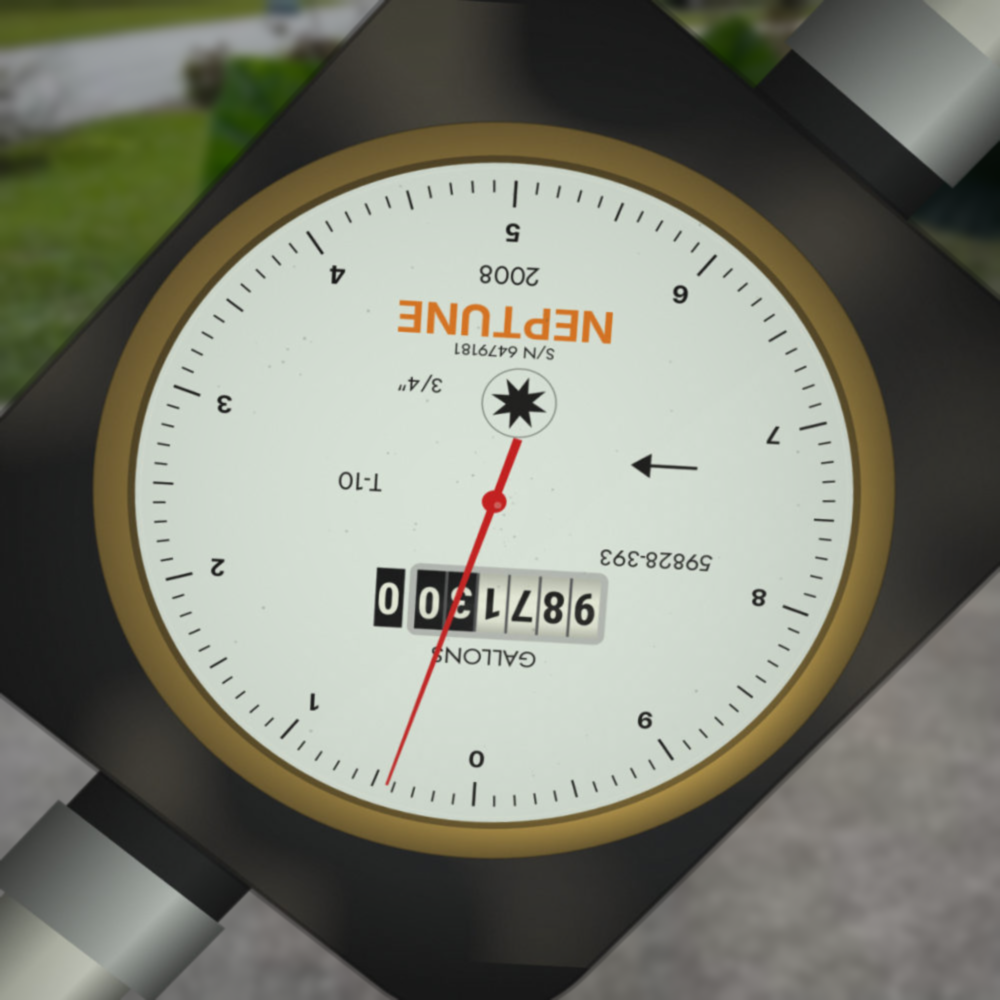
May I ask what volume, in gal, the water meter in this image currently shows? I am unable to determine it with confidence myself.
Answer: 9871300.4 gal
